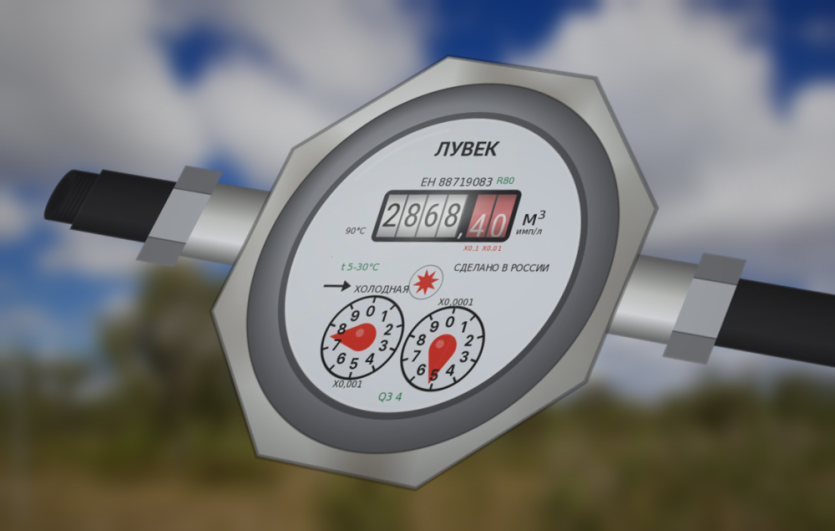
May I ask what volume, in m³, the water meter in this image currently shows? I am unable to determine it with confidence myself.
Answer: 2868.3975 m³
